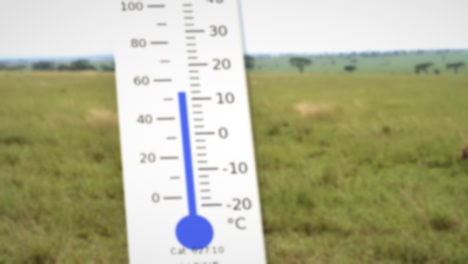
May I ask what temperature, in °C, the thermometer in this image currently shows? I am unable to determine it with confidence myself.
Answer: 12 °C
